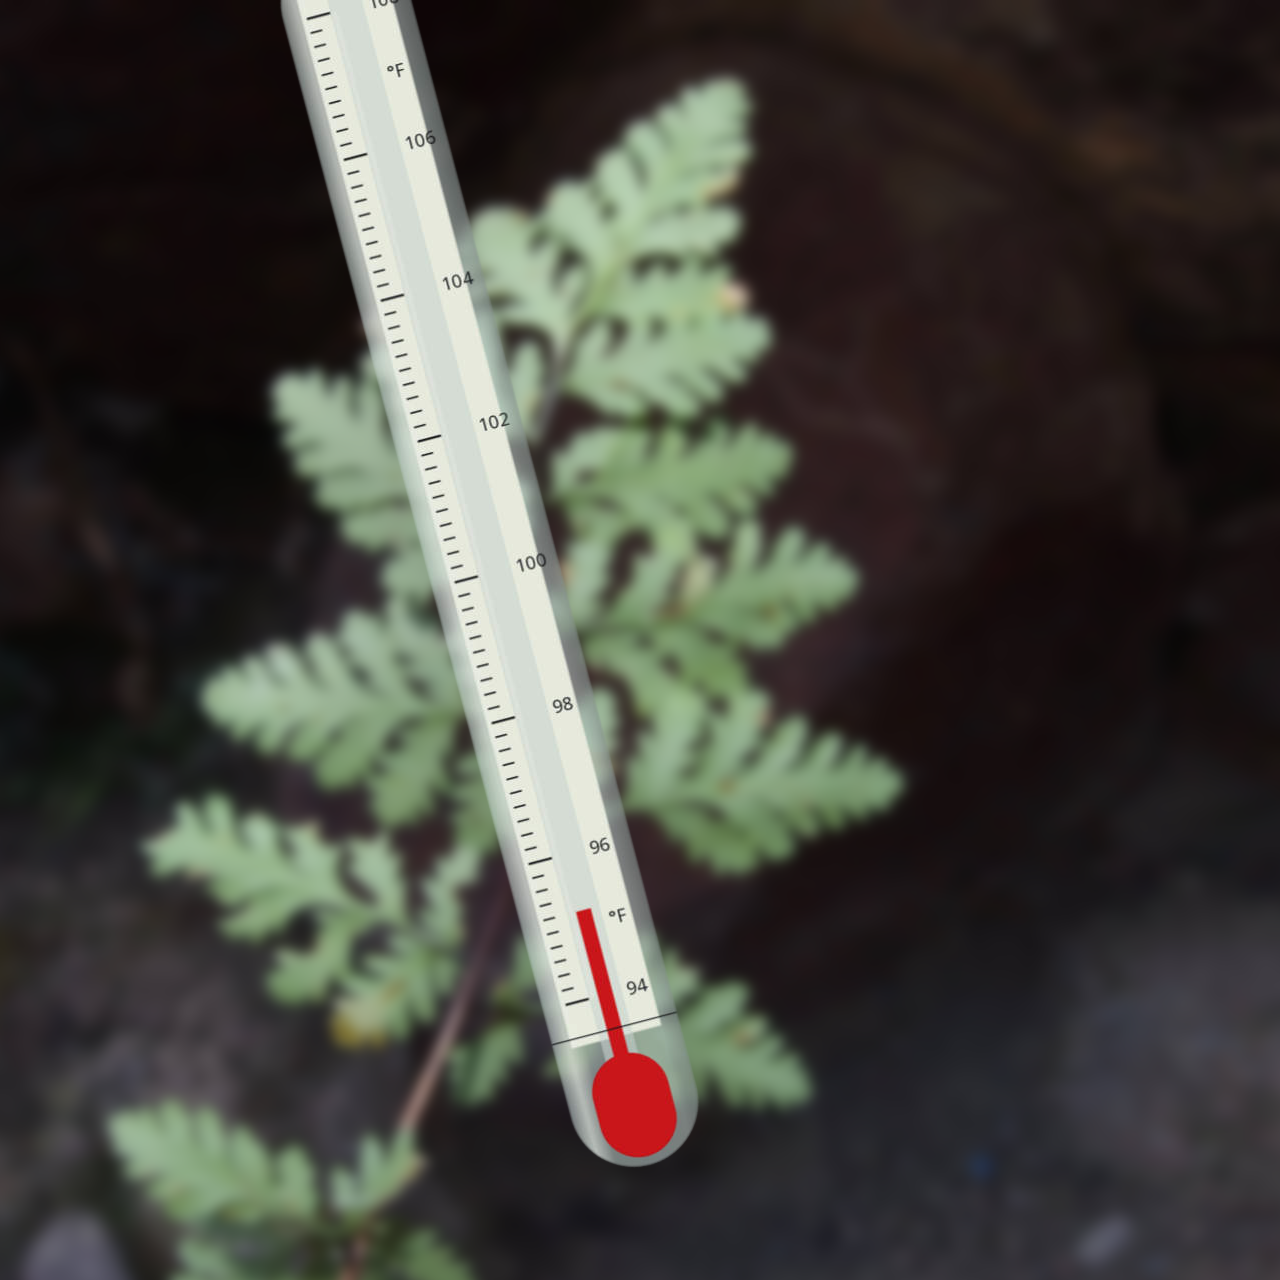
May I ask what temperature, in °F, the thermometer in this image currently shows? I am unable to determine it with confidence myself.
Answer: 95.2 °F
